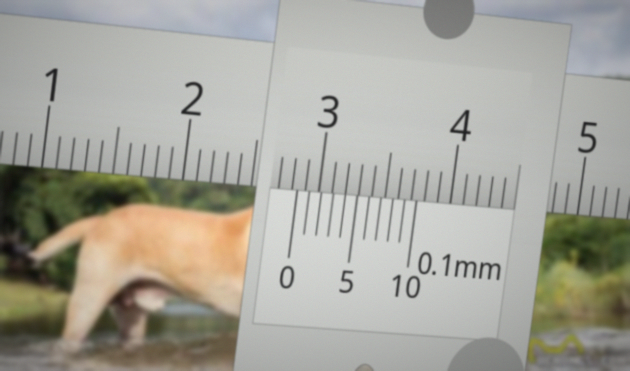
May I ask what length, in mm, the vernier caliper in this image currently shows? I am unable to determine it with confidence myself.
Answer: 28.4 mm
